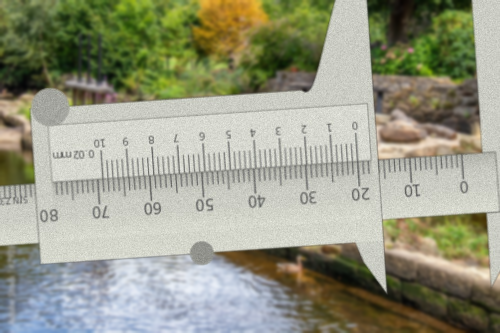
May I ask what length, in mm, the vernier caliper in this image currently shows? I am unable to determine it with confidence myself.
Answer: 20.0 mm
